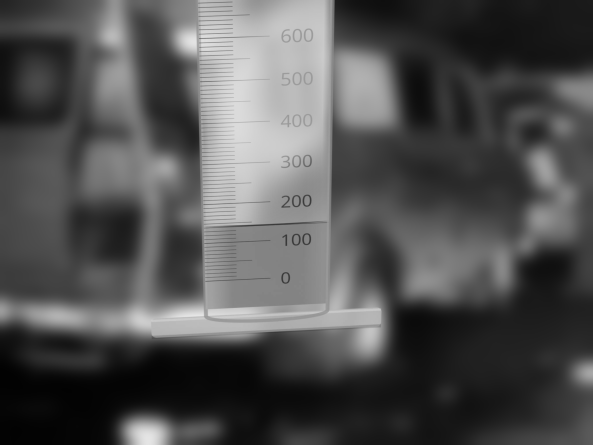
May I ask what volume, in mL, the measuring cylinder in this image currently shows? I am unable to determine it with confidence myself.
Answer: 140 mL
